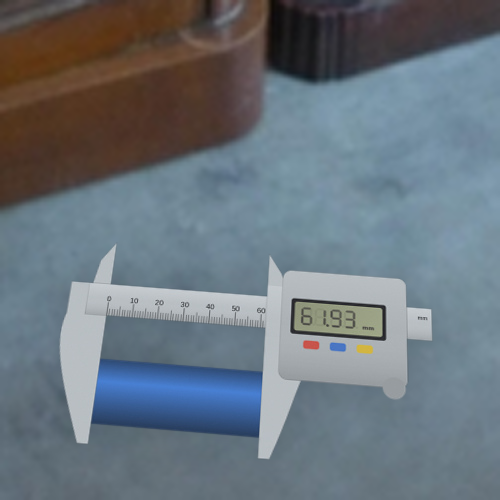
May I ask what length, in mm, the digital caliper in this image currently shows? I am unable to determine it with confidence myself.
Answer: 61.93 mm
